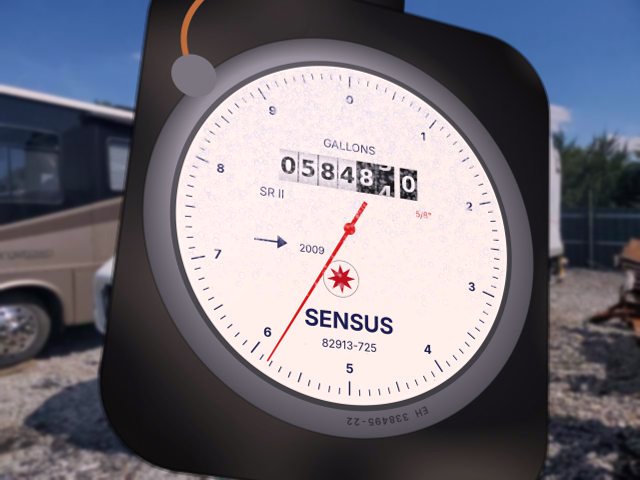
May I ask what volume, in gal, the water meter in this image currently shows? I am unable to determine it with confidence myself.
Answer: 584835.8 gal
